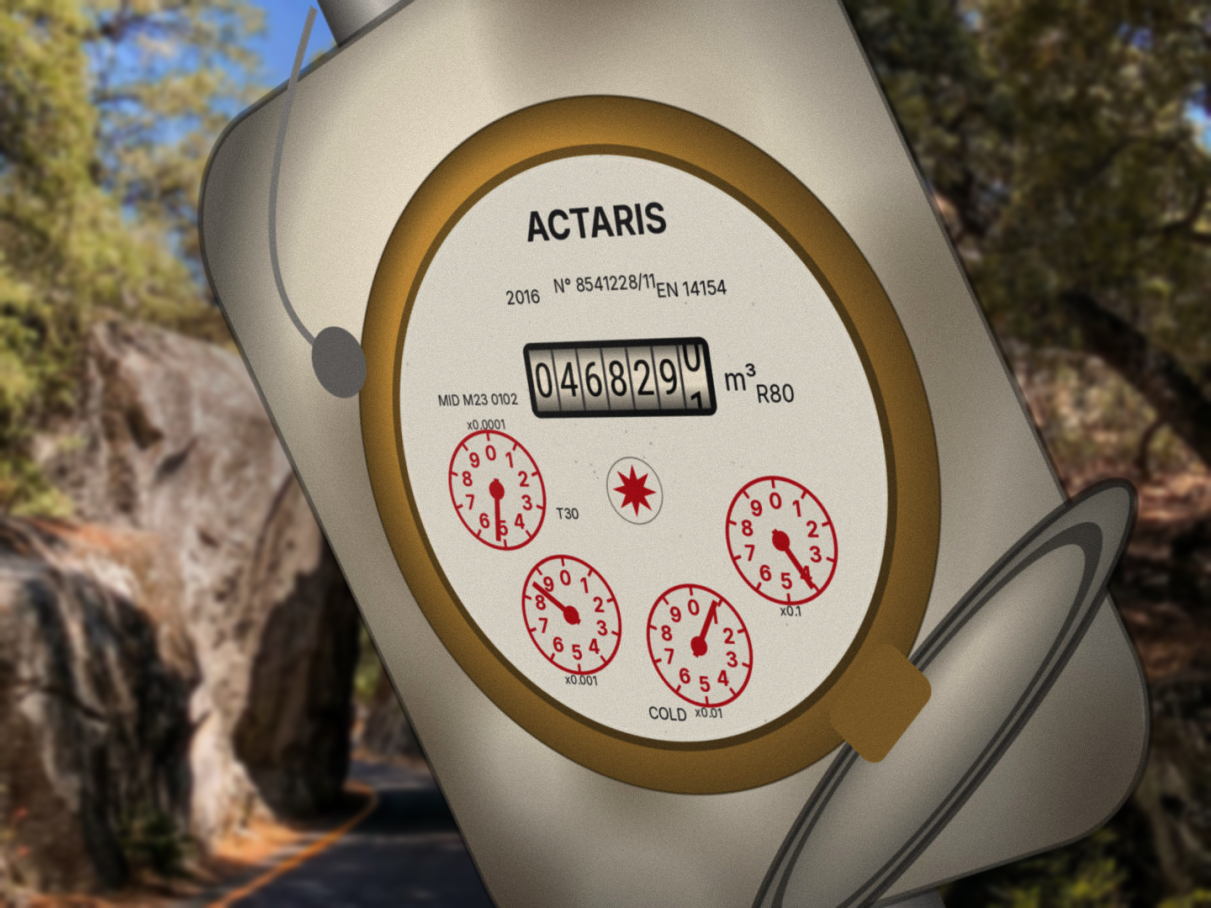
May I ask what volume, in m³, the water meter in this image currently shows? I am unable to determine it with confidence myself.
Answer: 468290.4085 m³
